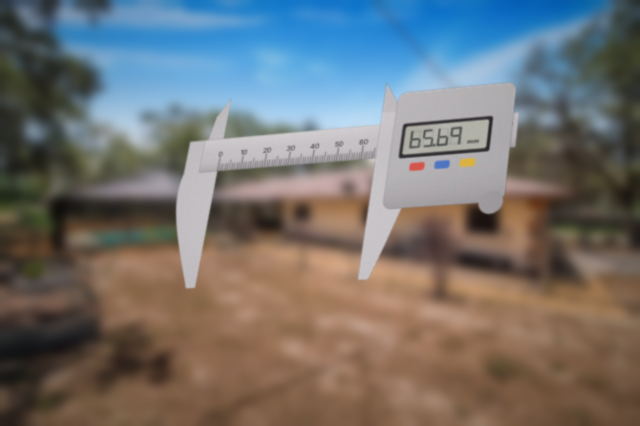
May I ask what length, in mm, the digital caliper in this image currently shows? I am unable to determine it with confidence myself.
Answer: 65.69 mm
